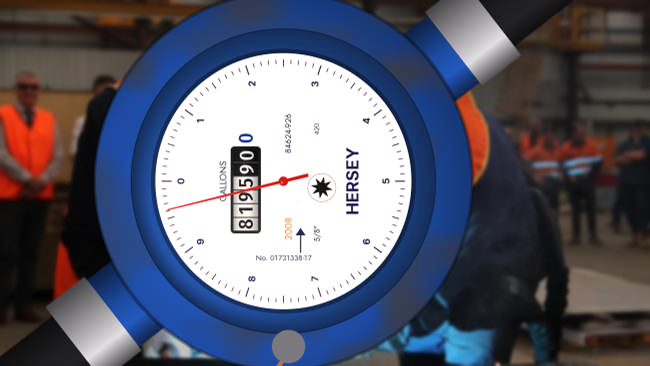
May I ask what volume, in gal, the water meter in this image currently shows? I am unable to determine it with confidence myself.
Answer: 8195899.6 gal
